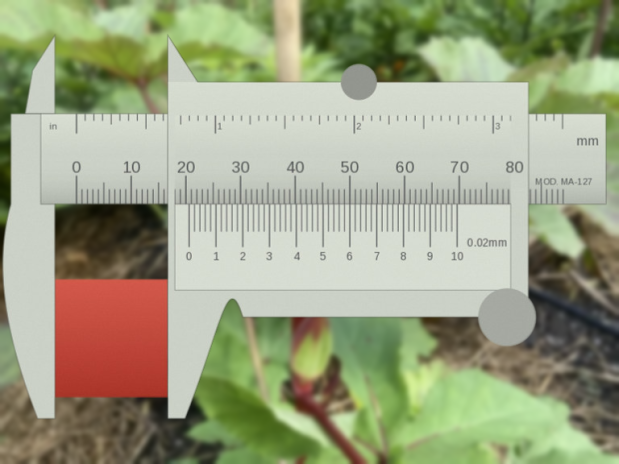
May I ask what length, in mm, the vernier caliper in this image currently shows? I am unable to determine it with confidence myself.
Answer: 20.6 mm
